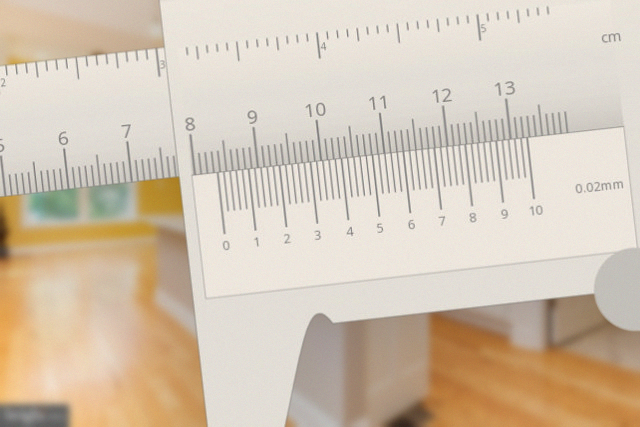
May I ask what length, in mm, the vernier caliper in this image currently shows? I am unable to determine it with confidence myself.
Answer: 83.6 mm
